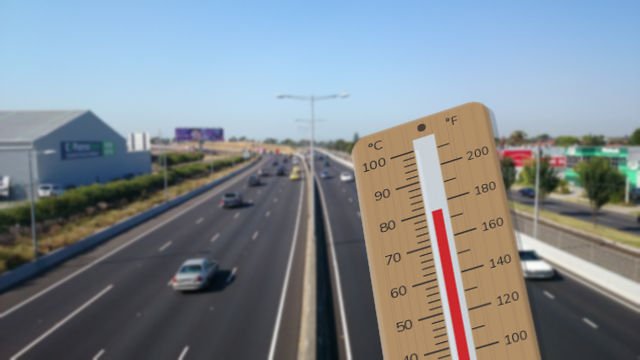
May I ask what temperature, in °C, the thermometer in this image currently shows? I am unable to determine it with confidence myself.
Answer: 80 °C
